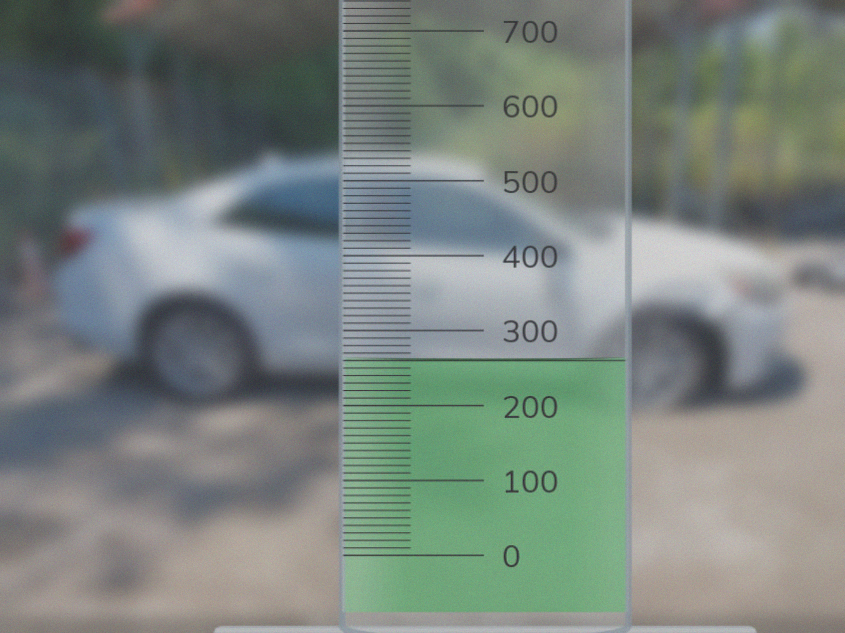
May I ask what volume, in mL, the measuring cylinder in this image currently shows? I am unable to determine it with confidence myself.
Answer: 260 mL
